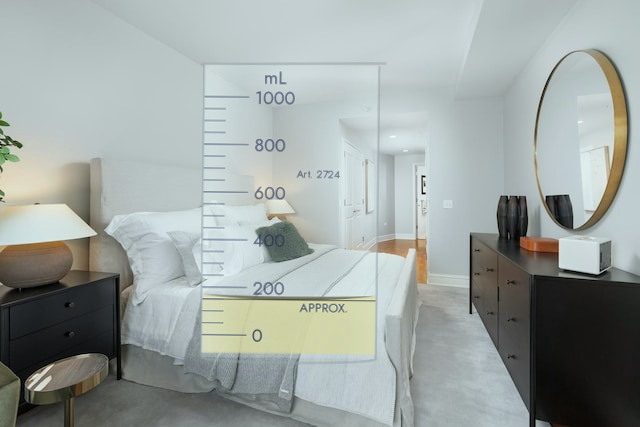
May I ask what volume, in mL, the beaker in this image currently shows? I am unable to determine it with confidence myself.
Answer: 150 mL
